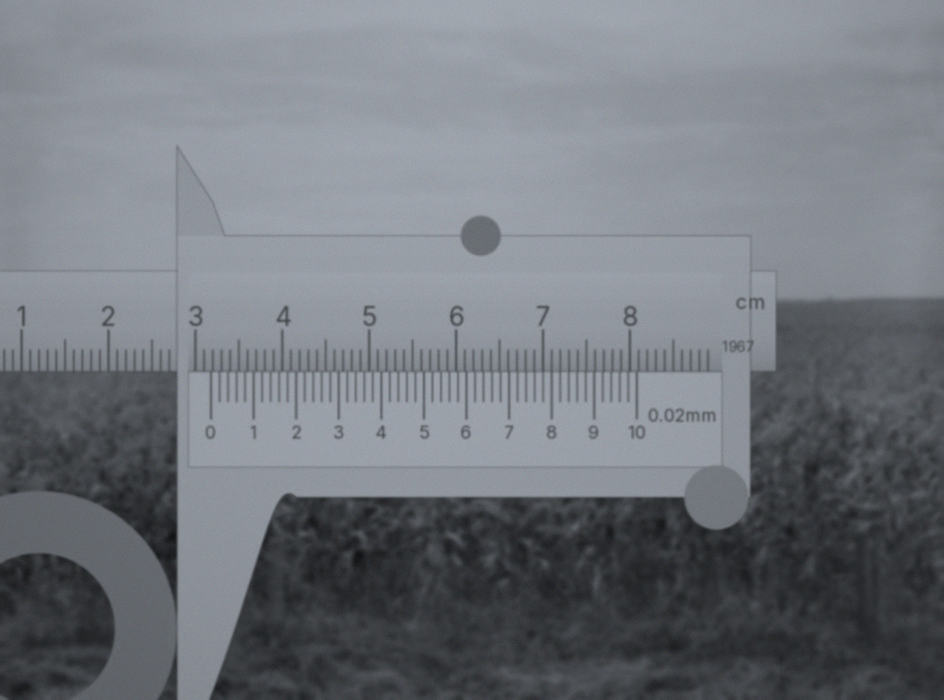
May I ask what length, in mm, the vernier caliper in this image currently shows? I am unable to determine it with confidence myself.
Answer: 31.8 mm
